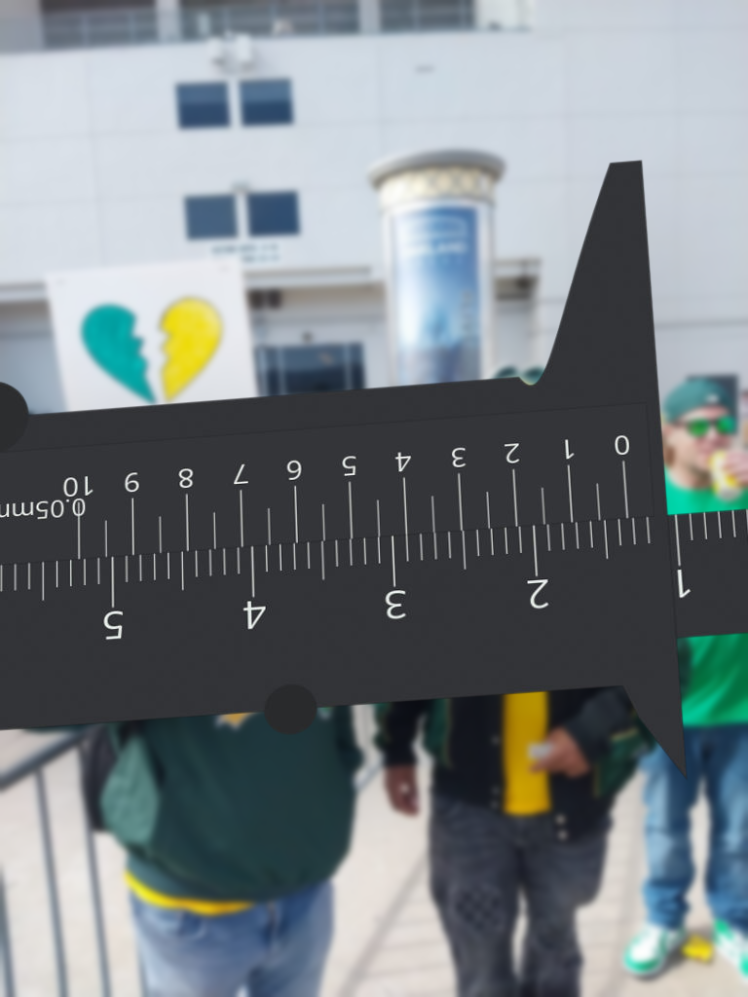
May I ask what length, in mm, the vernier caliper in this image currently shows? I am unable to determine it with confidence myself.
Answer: 13.4 mm
